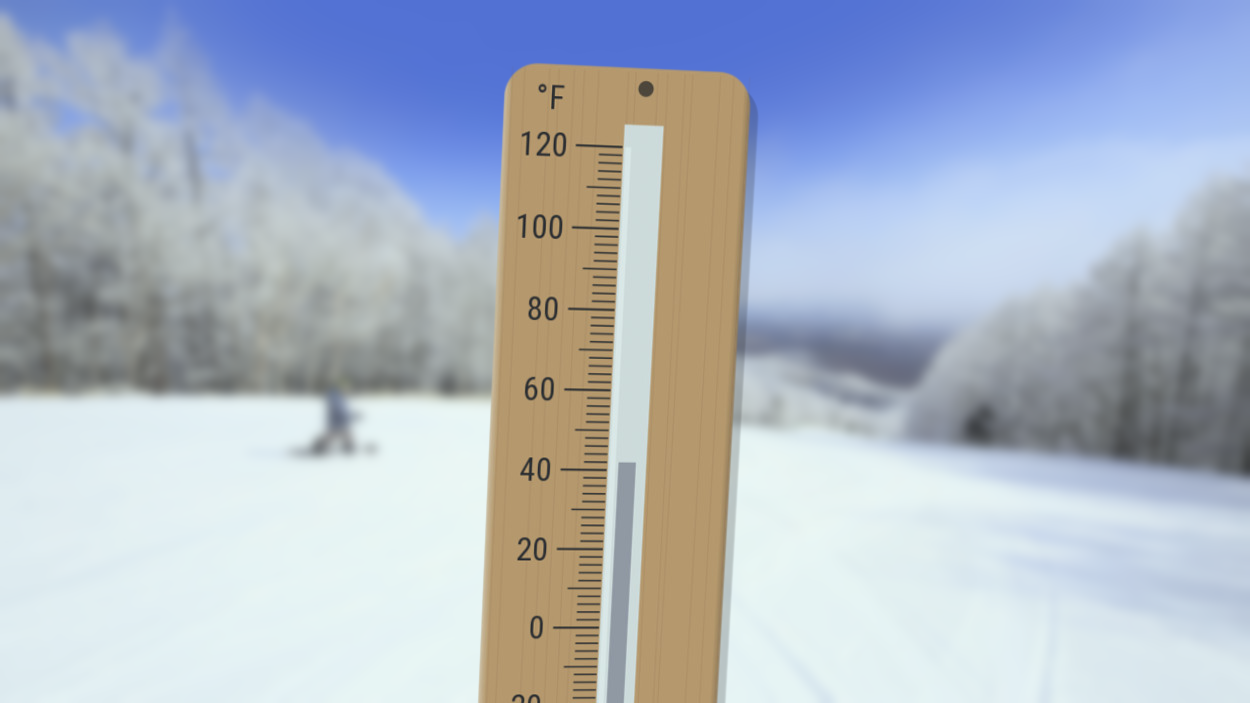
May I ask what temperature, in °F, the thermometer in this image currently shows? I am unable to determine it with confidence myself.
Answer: 42 °F
